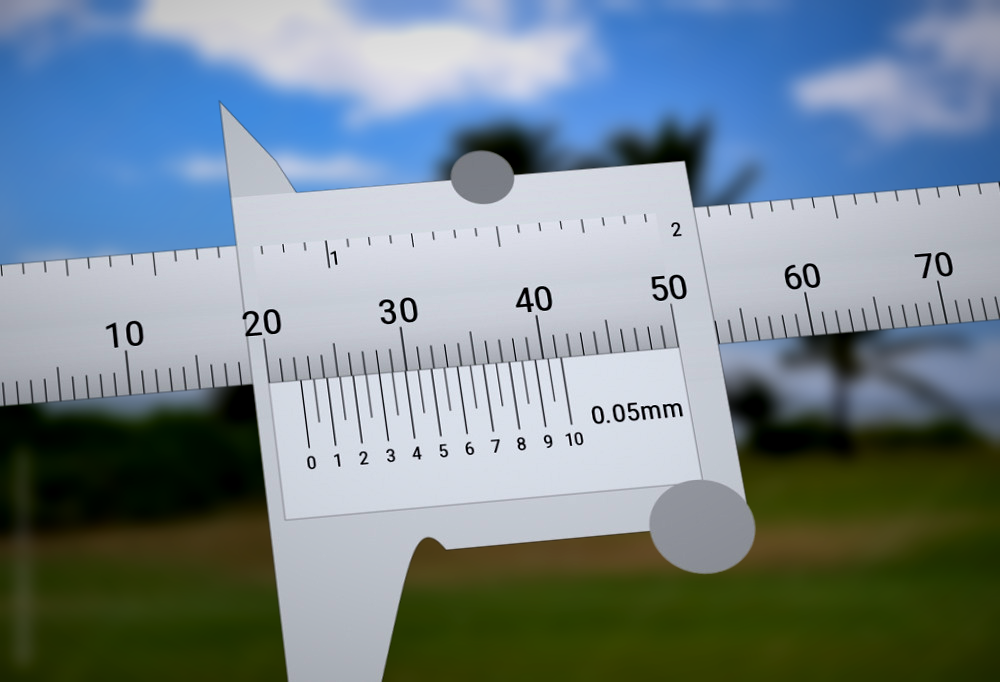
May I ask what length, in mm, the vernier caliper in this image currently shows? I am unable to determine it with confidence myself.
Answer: 22.3 mm
